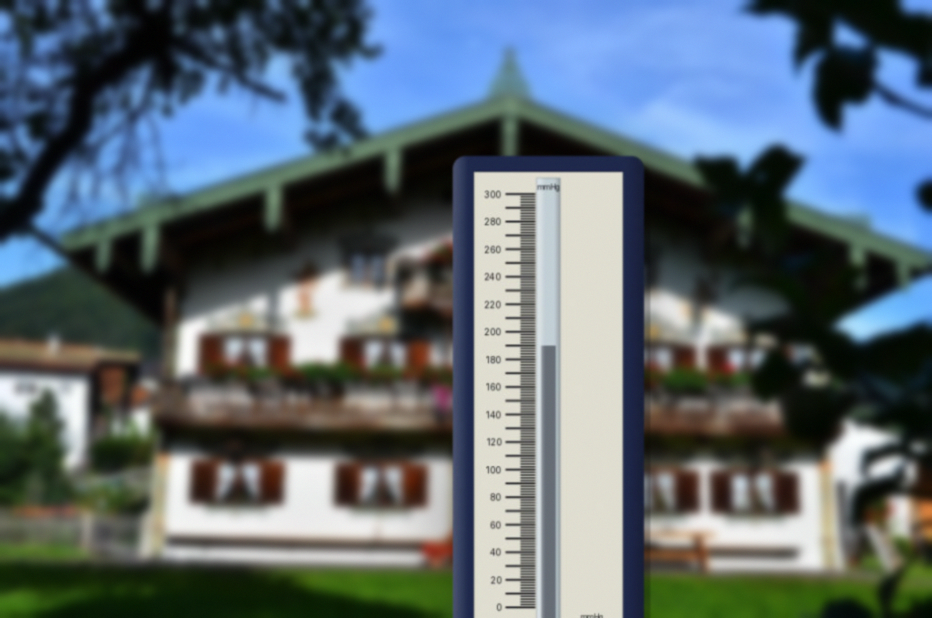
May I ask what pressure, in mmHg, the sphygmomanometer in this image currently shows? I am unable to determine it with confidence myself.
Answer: 190 mmHg
